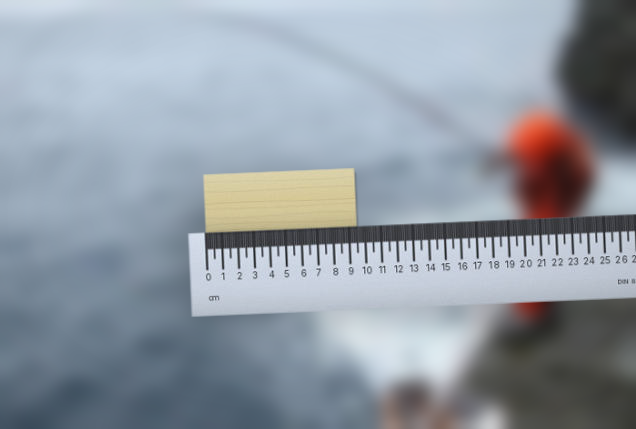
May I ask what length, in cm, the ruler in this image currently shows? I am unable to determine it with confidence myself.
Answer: 9.5 cm
